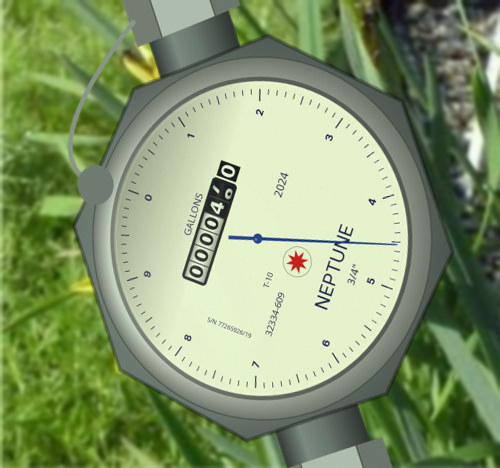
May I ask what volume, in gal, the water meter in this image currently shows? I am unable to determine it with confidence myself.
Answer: 474.5 gal
